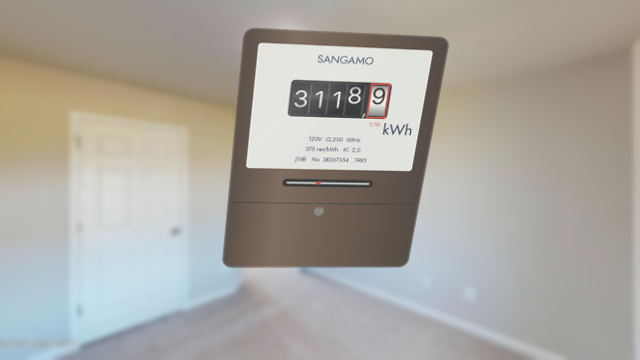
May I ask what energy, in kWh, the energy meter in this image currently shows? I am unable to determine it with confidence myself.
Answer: 3118.9 kWh
